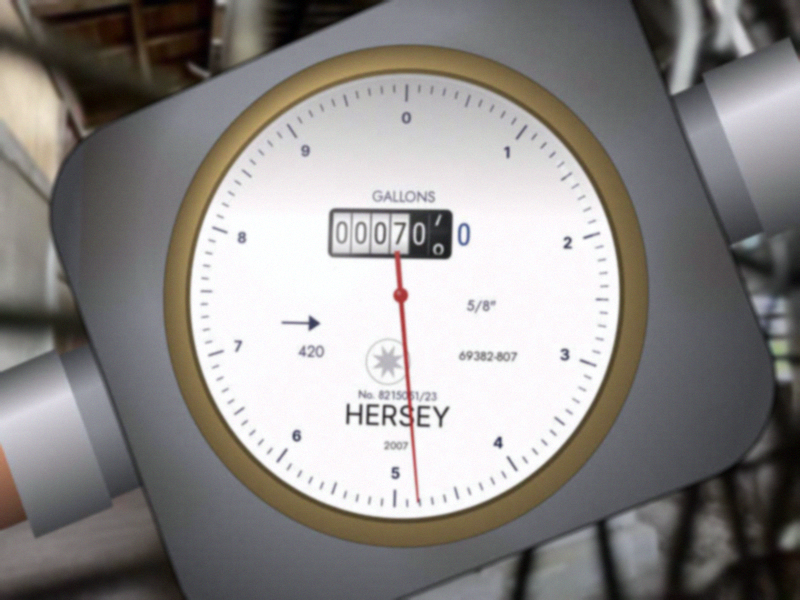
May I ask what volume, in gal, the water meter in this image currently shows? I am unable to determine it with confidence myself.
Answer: 7074.8 gal
